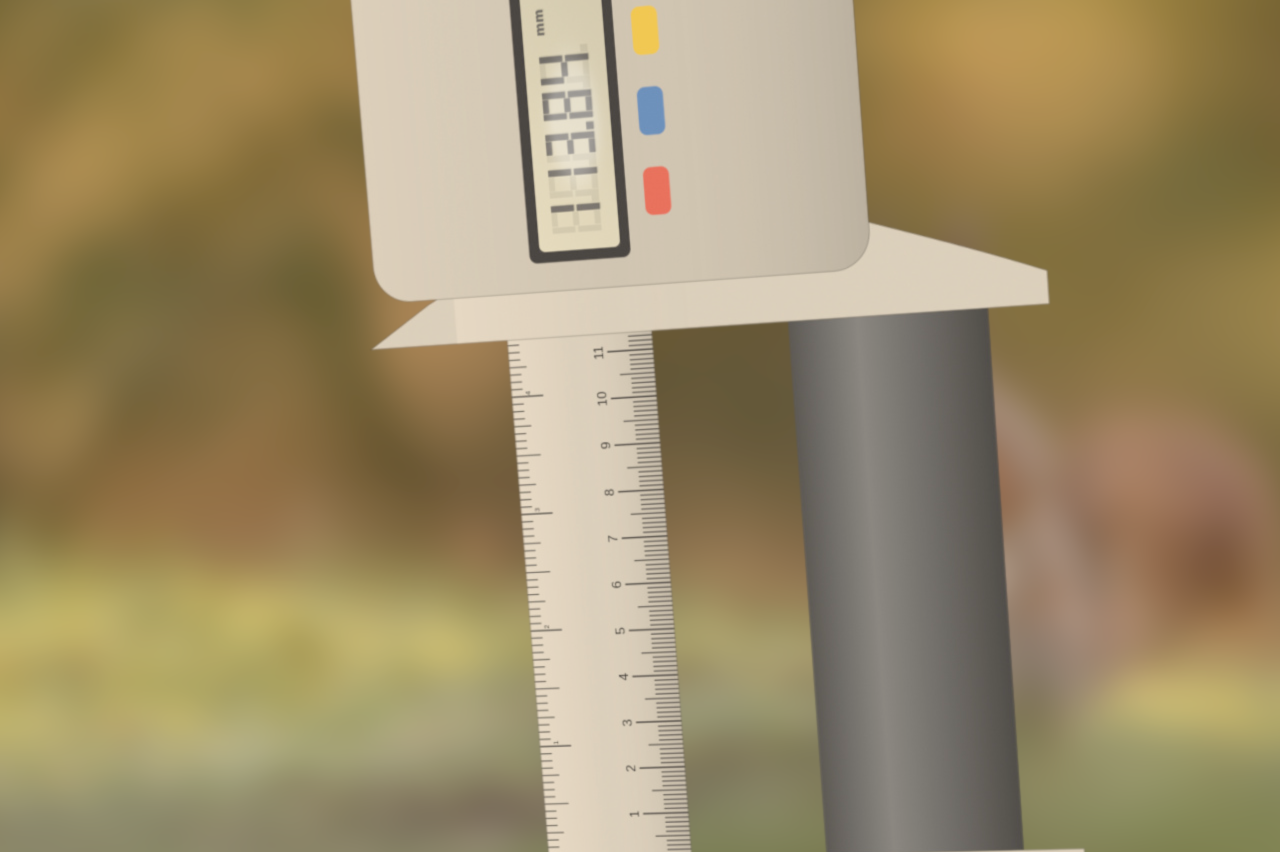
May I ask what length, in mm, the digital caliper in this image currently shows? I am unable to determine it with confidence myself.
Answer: 113.84 mm
